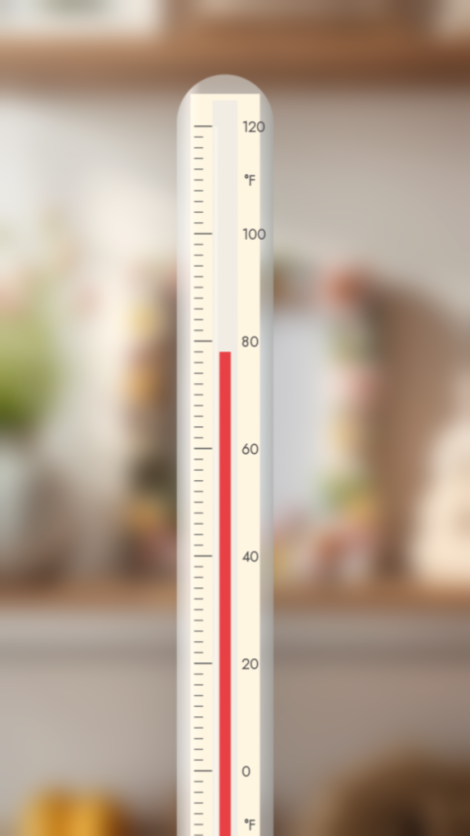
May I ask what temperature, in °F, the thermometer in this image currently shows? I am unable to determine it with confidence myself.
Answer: 78 °F
